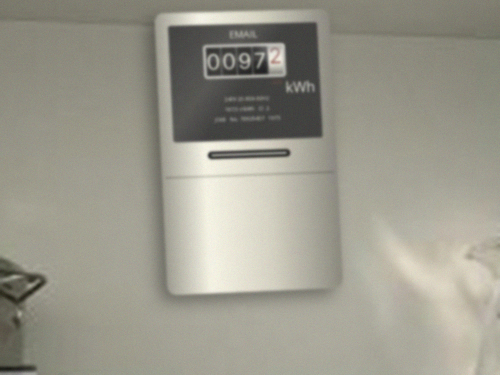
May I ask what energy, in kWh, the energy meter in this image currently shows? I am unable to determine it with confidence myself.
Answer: 97.2 kWh
